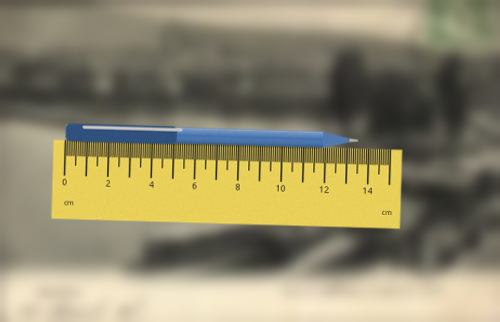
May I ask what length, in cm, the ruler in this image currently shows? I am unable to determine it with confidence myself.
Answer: 13.5 cm
